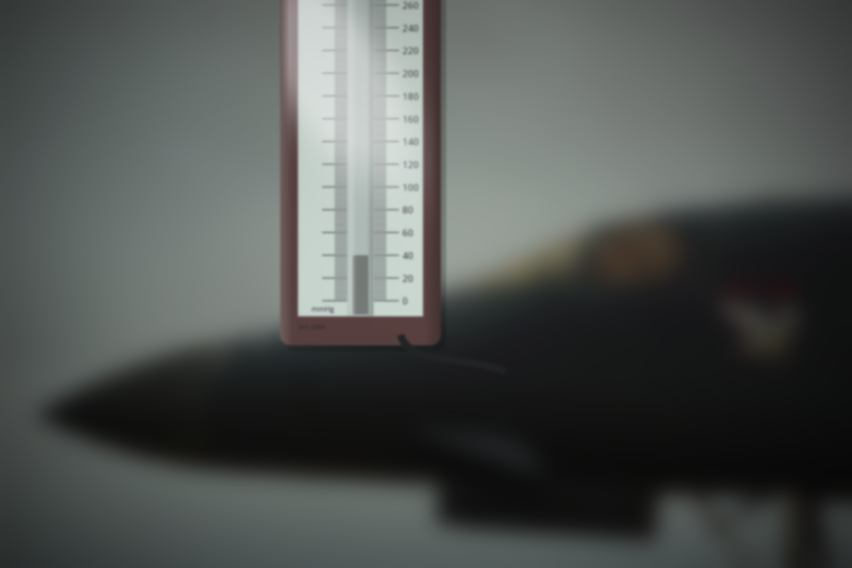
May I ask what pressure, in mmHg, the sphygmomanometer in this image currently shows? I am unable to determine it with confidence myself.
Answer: 40 mmHg
